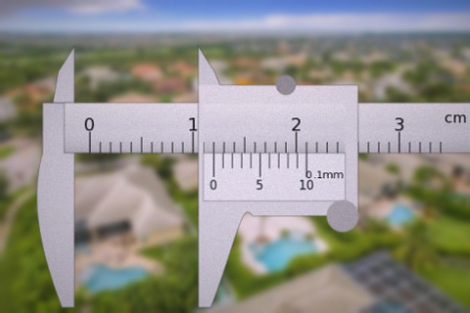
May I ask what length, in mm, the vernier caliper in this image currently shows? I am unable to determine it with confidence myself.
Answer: 12.0 mm
